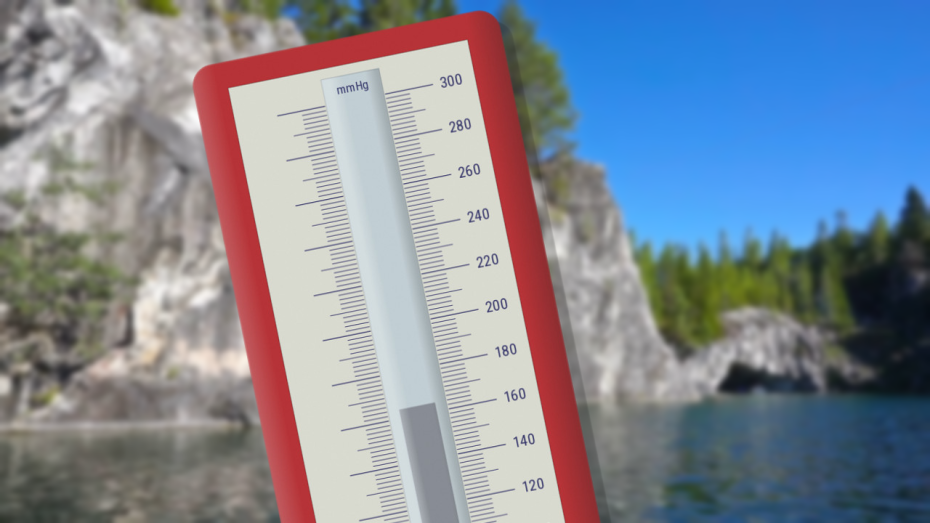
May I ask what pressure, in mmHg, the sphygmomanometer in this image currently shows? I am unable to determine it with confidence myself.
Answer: 164 mmHg
